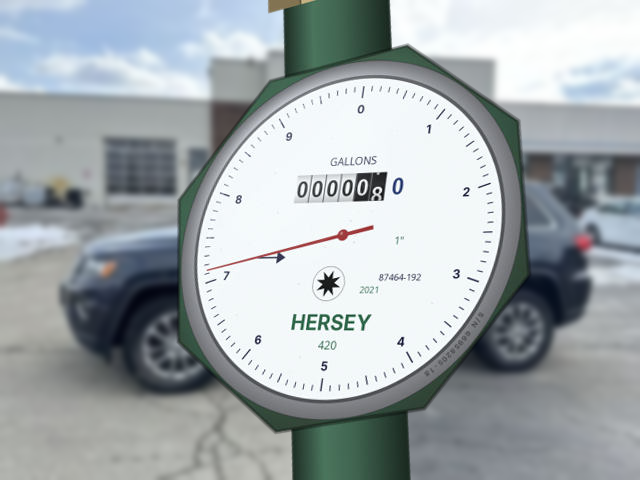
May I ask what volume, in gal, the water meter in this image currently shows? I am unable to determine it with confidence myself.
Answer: 77.1 gal
